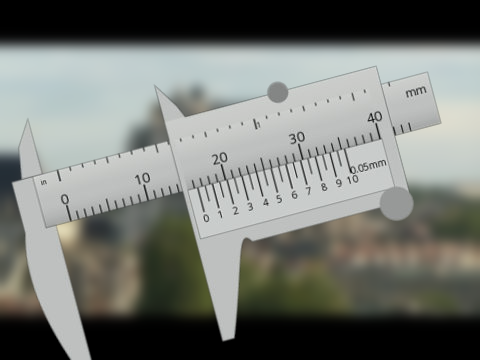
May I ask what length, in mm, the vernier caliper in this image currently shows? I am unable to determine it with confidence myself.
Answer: 16.4 mm
